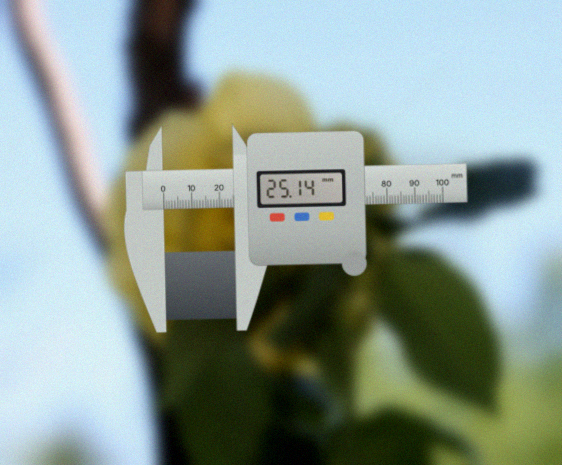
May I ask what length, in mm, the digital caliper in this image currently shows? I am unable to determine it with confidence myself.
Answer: 25.14 mm
